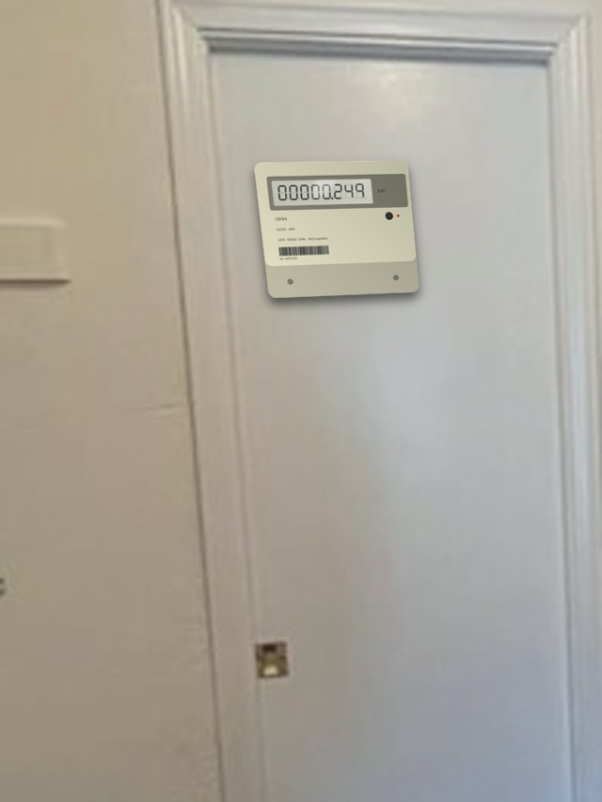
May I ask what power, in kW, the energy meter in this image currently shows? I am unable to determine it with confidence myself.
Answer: 0.249 kW
